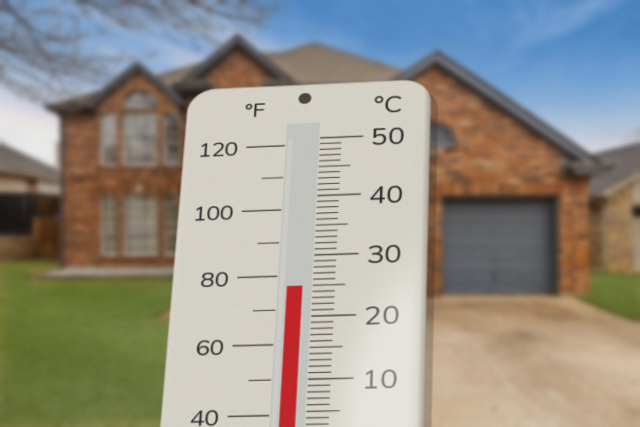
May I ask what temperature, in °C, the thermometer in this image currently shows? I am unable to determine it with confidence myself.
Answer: 25 °C
